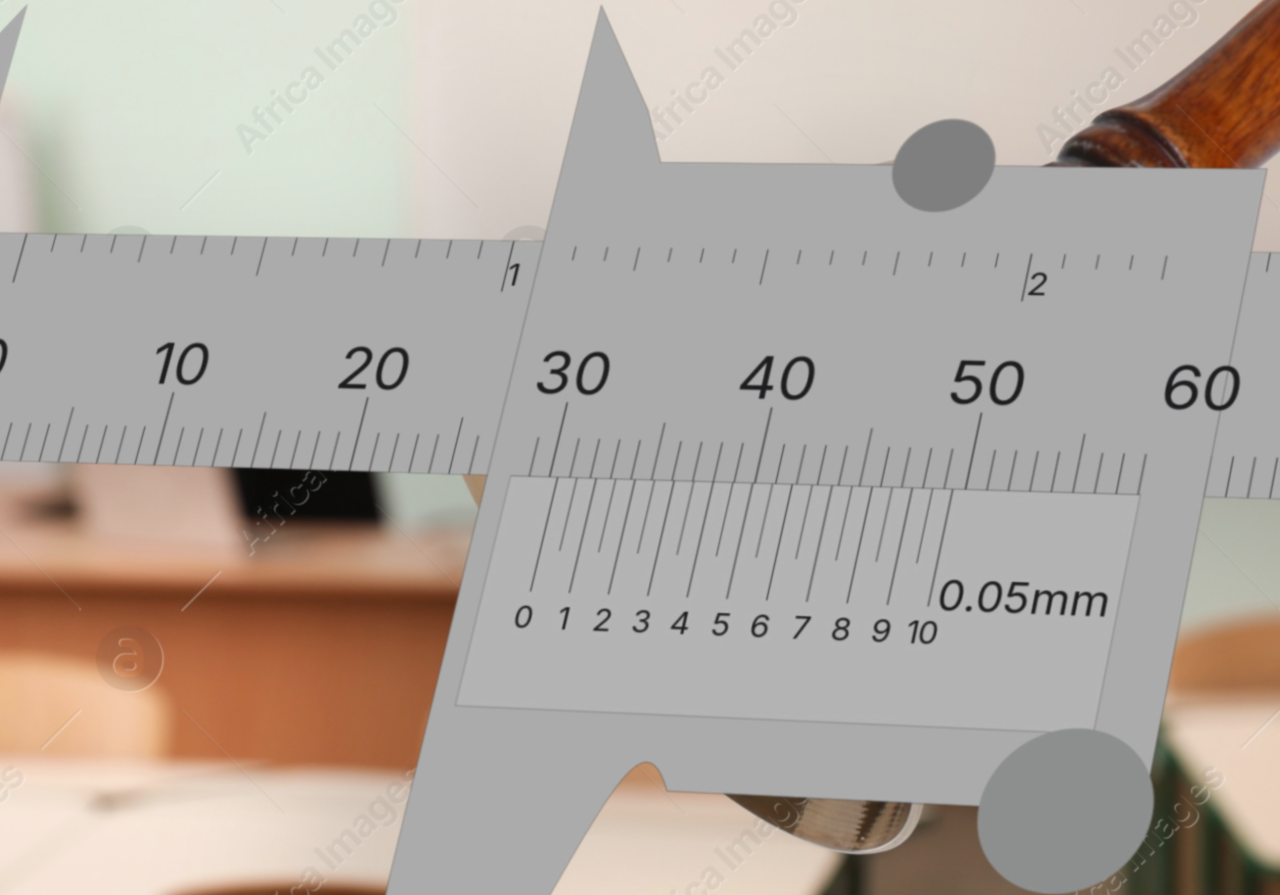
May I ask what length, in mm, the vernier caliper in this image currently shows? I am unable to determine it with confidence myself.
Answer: 30.4 mm
